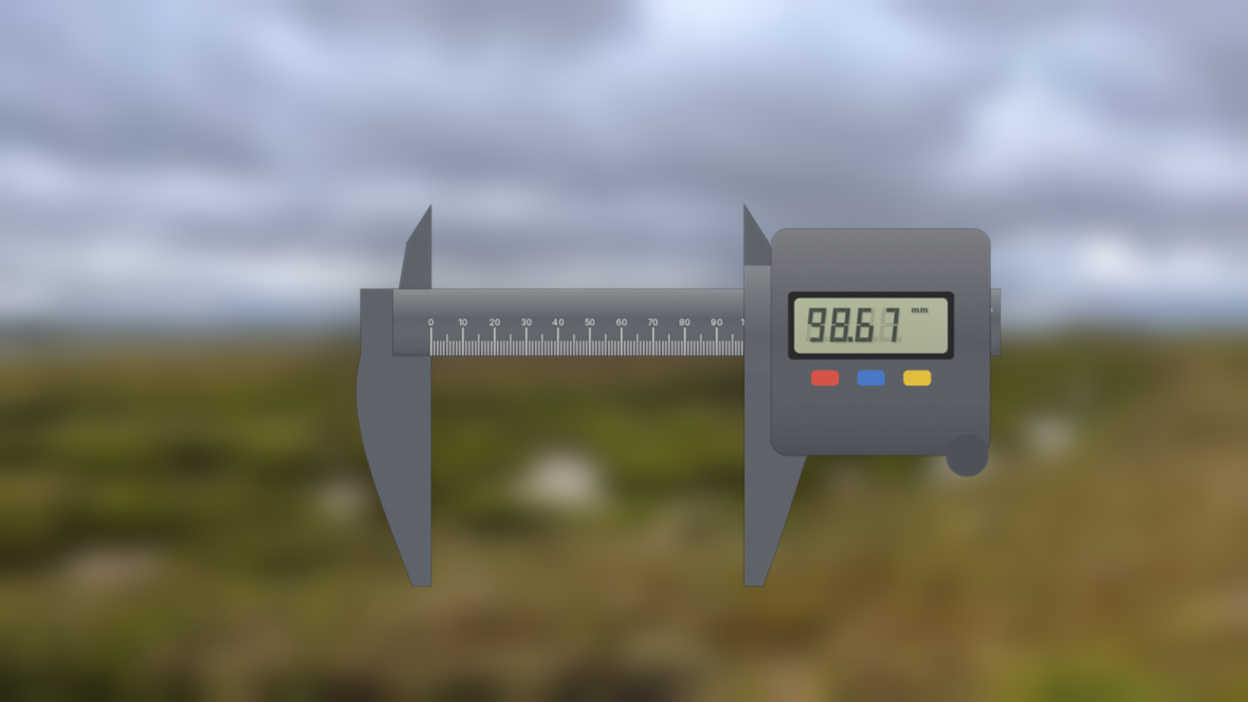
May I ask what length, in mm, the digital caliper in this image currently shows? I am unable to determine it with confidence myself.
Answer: 98.67 mm
